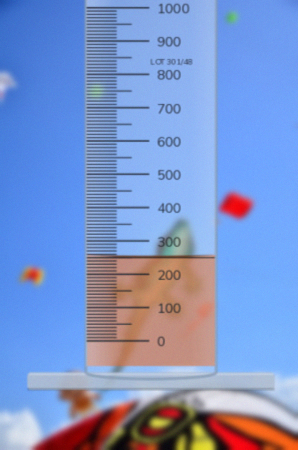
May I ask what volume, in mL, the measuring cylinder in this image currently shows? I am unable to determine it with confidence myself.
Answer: 250 mL
